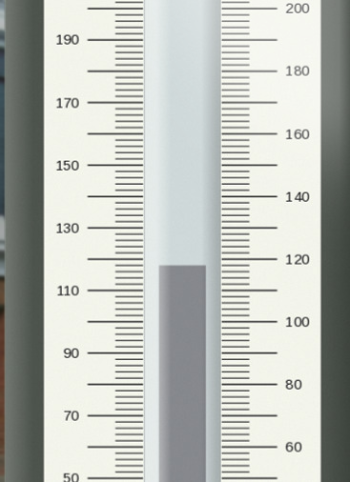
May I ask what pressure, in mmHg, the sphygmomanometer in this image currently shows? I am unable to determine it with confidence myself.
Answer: 118 mmHg
